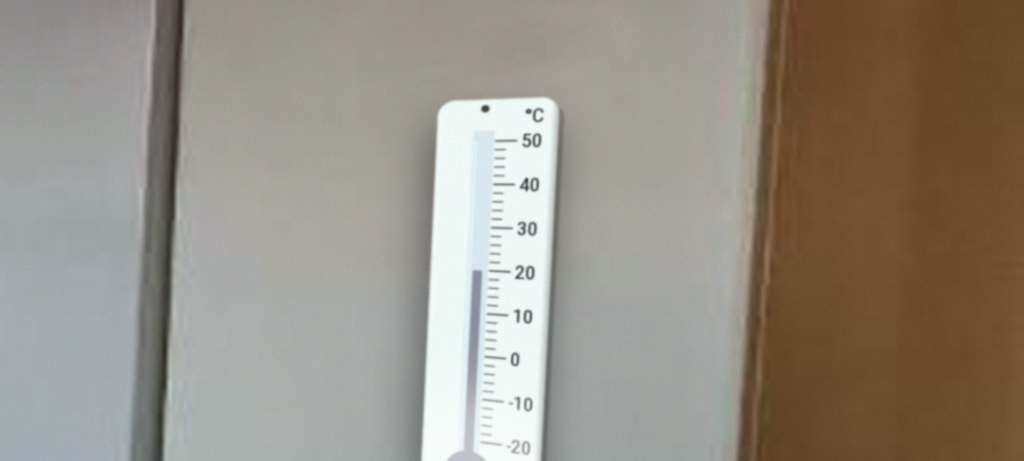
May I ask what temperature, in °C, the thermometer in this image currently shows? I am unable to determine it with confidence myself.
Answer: 20 °C
